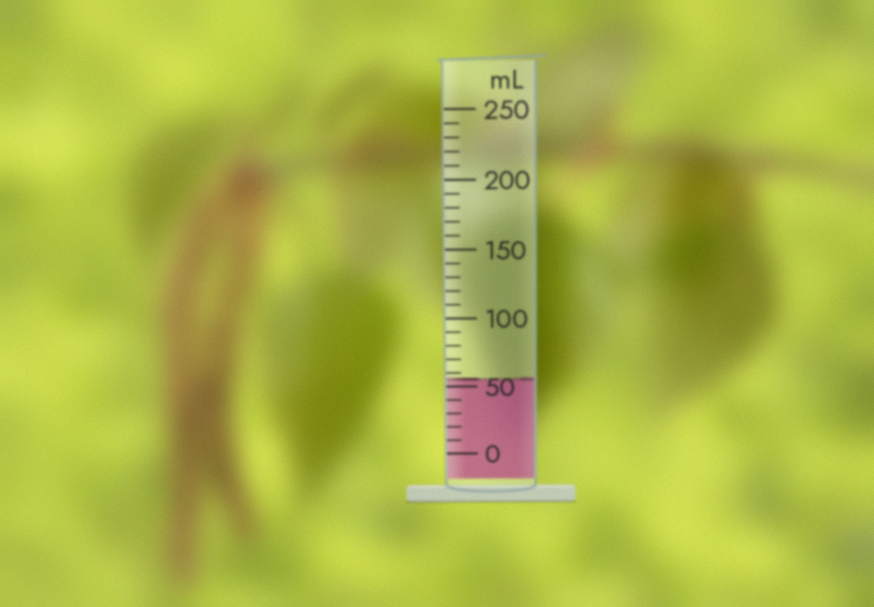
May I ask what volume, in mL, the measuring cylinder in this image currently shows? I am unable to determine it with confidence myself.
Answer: 55 mL
